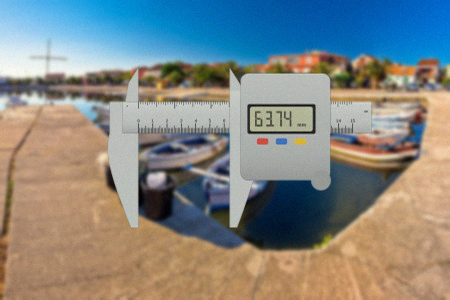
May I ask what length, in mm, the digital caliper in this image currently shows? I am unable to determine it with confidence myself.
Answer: 63.74 mm
